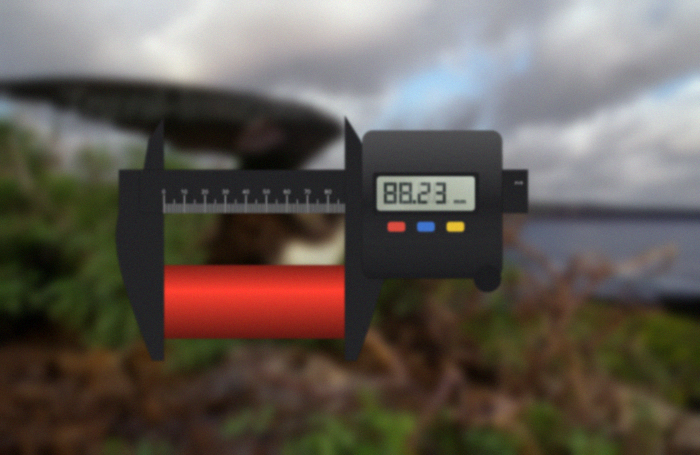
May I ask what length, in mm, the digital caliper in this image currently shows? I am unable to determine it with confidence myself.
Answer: 88.23 mm
